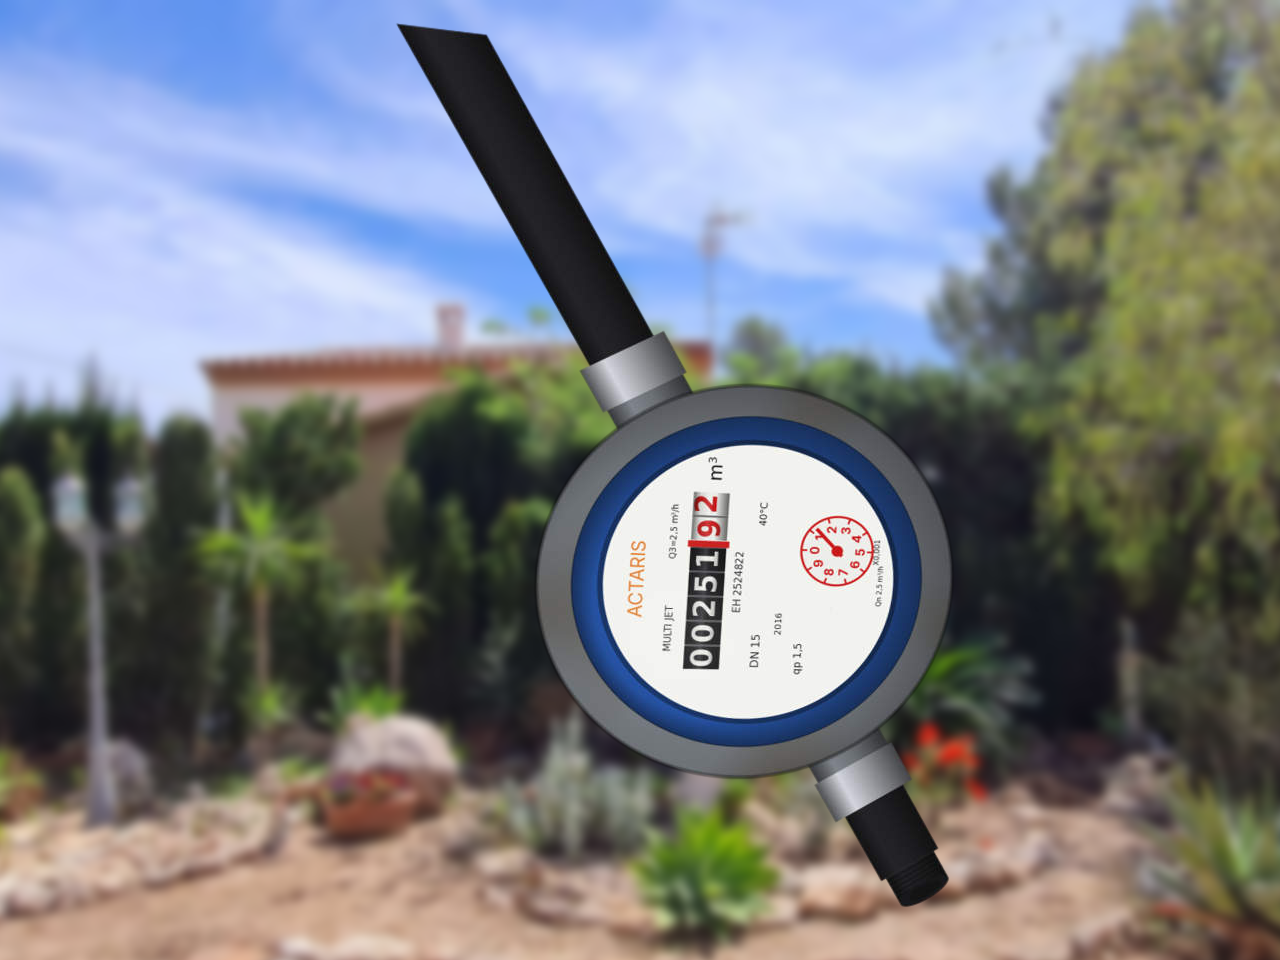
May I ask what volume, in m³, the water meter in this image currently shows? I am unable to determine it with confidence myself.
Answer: 251.921 m³
